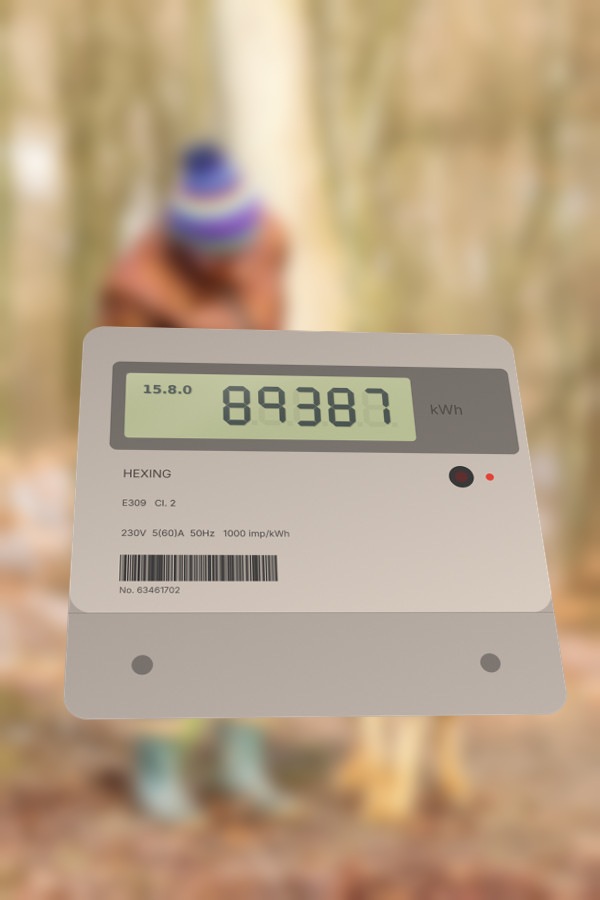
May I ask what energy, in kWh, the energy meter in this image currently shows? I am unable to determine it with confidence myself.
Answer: 89387 kWh
